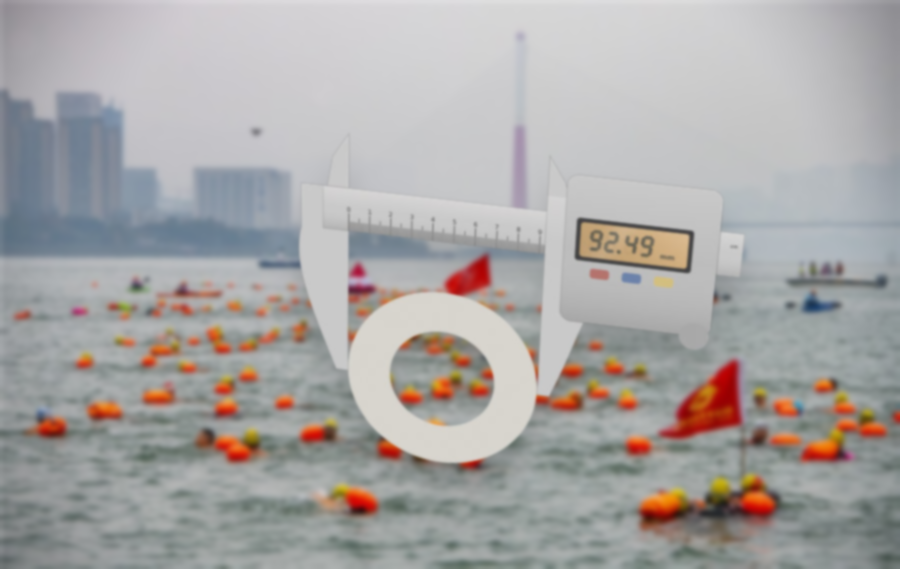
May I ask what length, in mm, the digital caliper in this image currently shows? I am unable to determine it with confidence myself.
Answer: 92.49 mm
